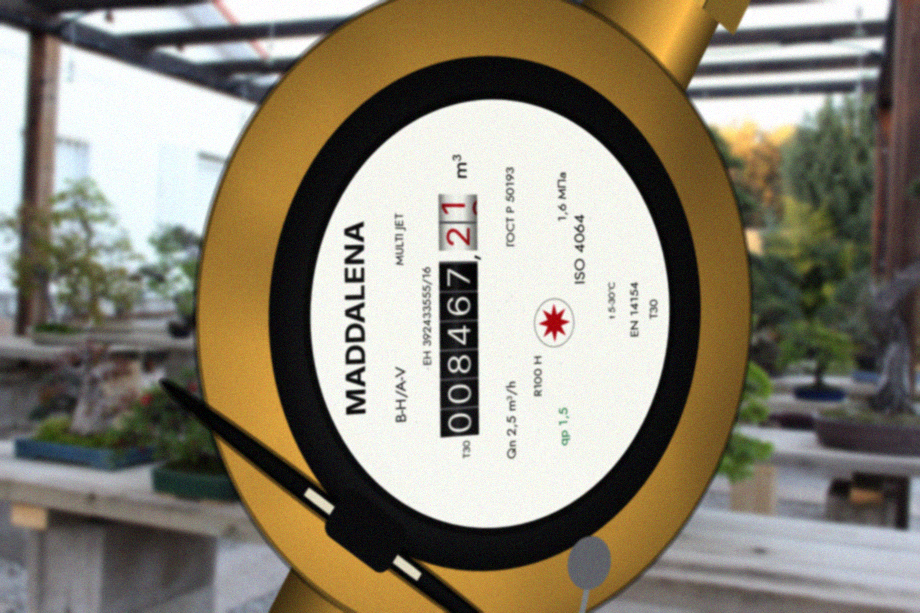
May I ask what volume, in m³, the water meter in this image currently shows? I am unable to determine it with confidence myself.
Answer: 8467.21 m³
